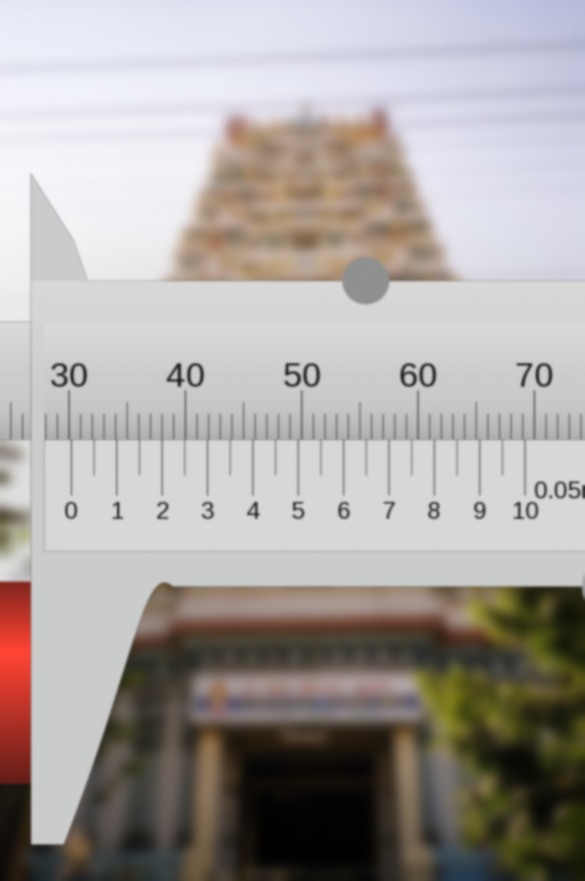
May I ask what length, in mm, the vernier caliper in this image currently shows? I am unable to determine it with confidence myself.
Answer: 30.2 mm
